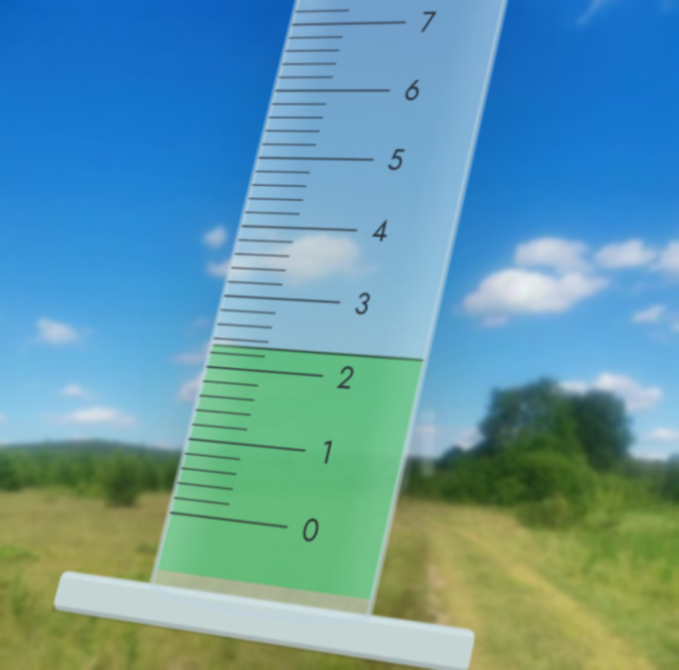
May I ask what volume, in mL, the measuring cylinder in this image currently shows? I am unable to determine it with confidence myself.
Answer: 2.3 mL
